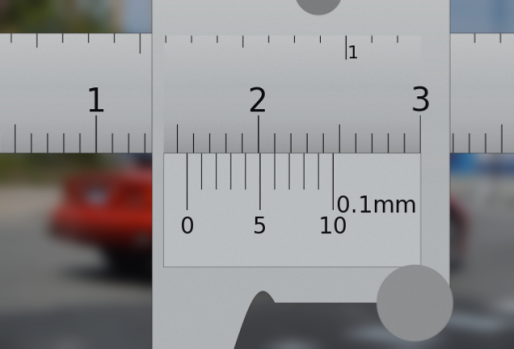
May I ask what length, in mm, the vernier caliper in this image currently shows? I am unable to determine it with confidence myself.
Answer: 15.6 mm
